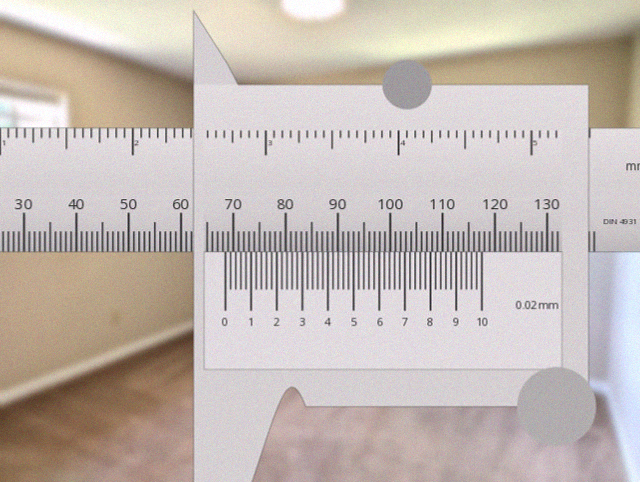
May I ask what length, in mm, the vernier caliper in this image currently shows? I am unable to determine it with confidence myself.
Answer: 68.5 mm
